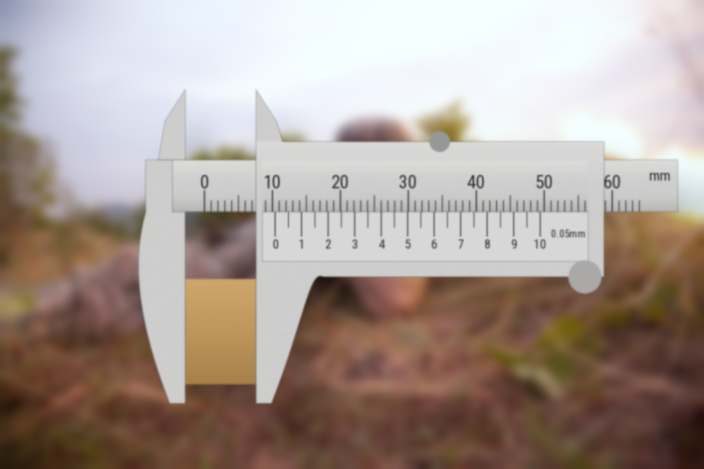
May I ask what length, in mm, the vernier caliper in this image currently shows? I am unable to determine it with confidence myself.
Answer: 10.4 mm
